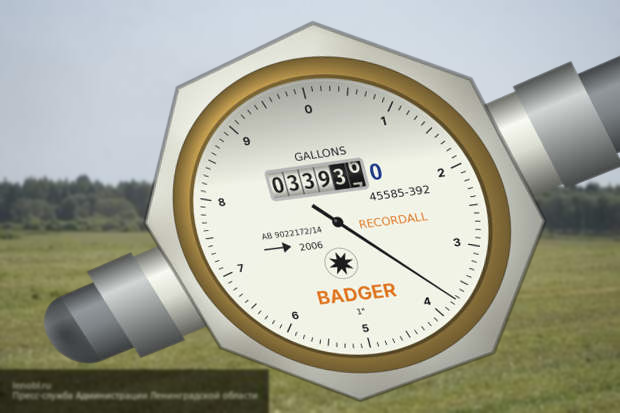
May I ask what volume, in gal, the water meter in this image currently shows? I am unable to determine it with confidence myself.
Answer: 339363.7 gal
